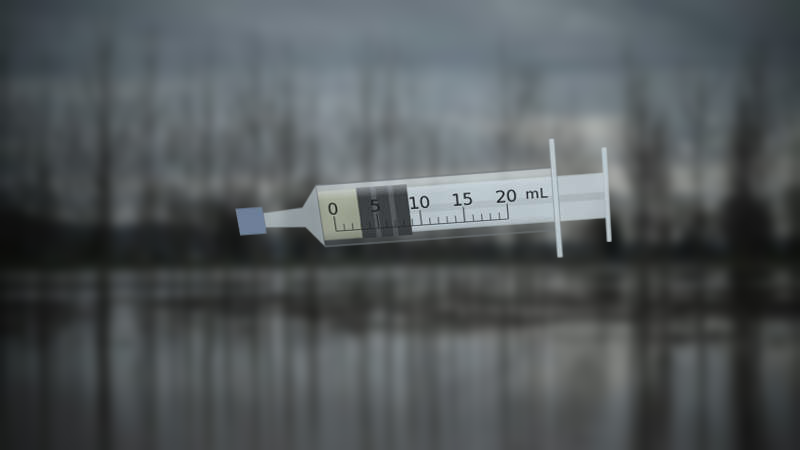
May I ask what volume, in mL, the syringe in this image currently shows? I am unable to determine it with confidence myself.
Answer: 3 mL
